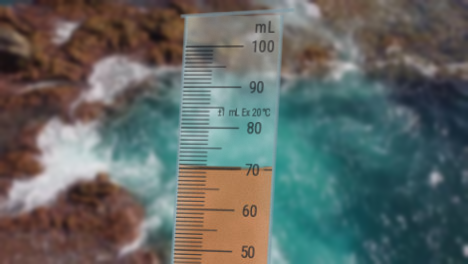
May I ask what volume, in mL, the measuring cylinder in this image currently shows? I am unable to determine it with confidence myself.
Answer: 70 mL
